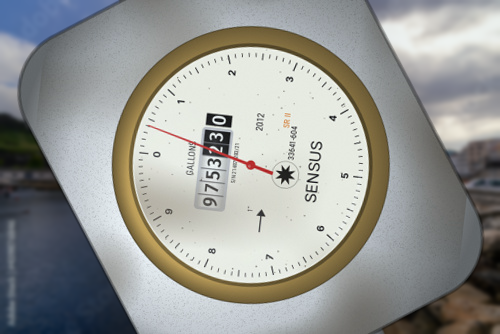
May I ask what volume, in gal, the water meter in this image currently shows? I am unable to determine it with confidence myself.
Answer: 9753230.4 gal
